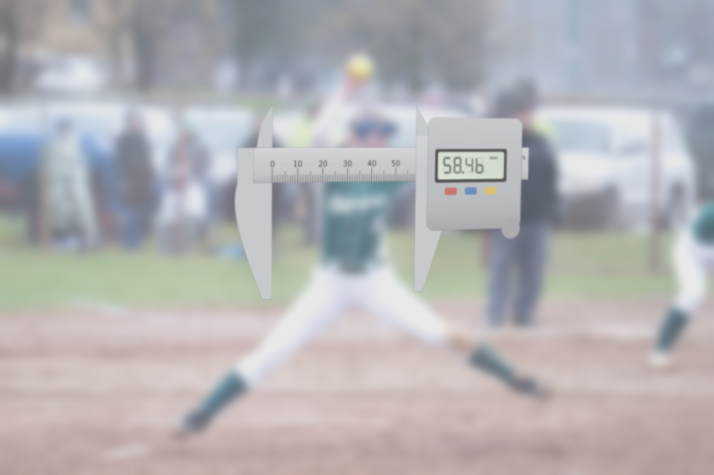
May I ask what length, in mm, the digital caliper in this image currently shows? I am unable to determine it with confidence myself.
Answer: 58.46 mm
